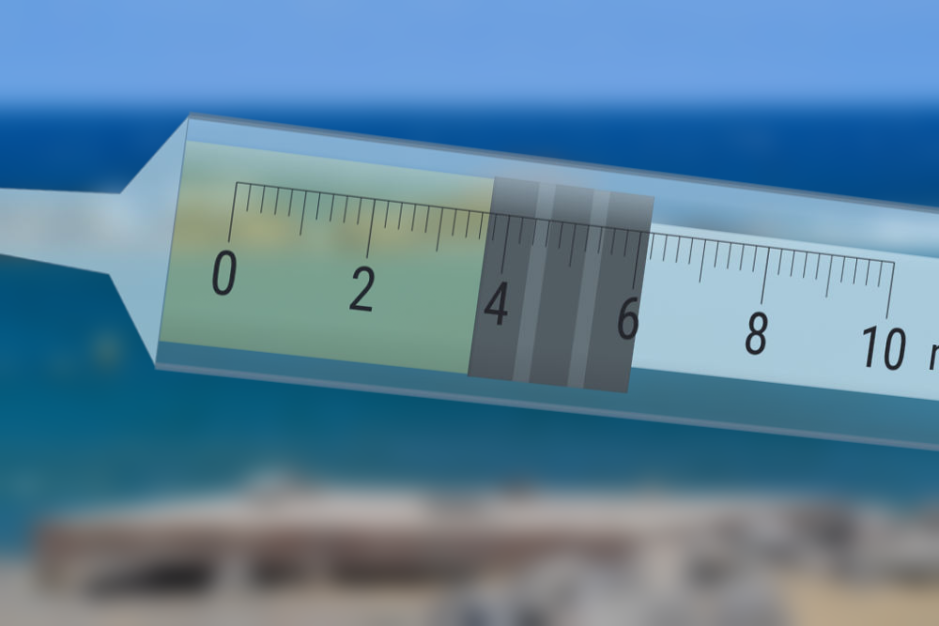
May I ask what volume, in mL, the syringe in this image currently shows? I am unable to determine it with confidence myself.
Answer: 3.7 mL
